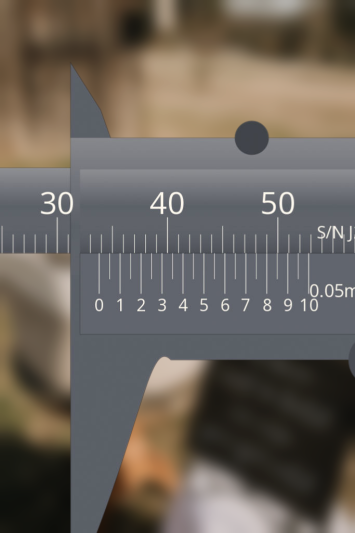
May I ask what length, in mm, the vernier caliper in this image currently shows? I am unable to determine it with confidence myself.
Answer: 33.8 mm
